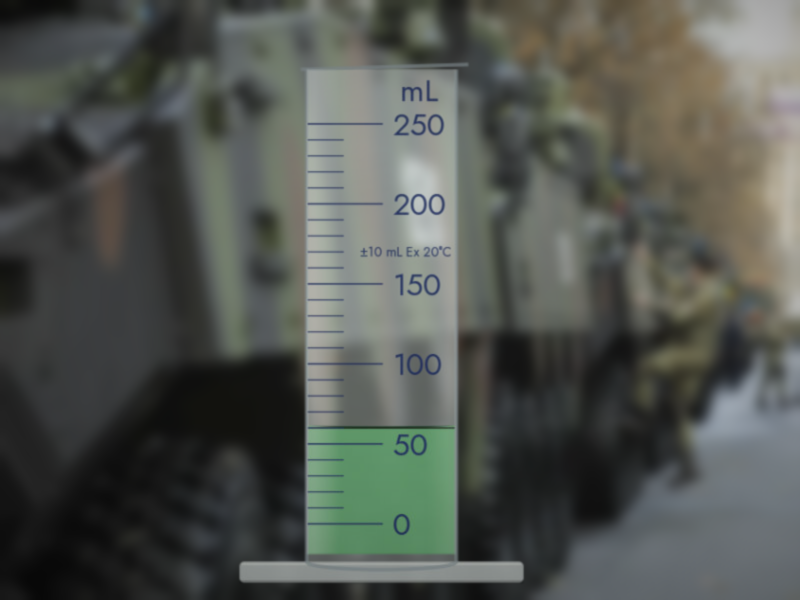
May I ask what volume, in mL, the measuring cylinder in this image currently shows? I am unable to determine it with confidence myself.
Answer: 60 mL
